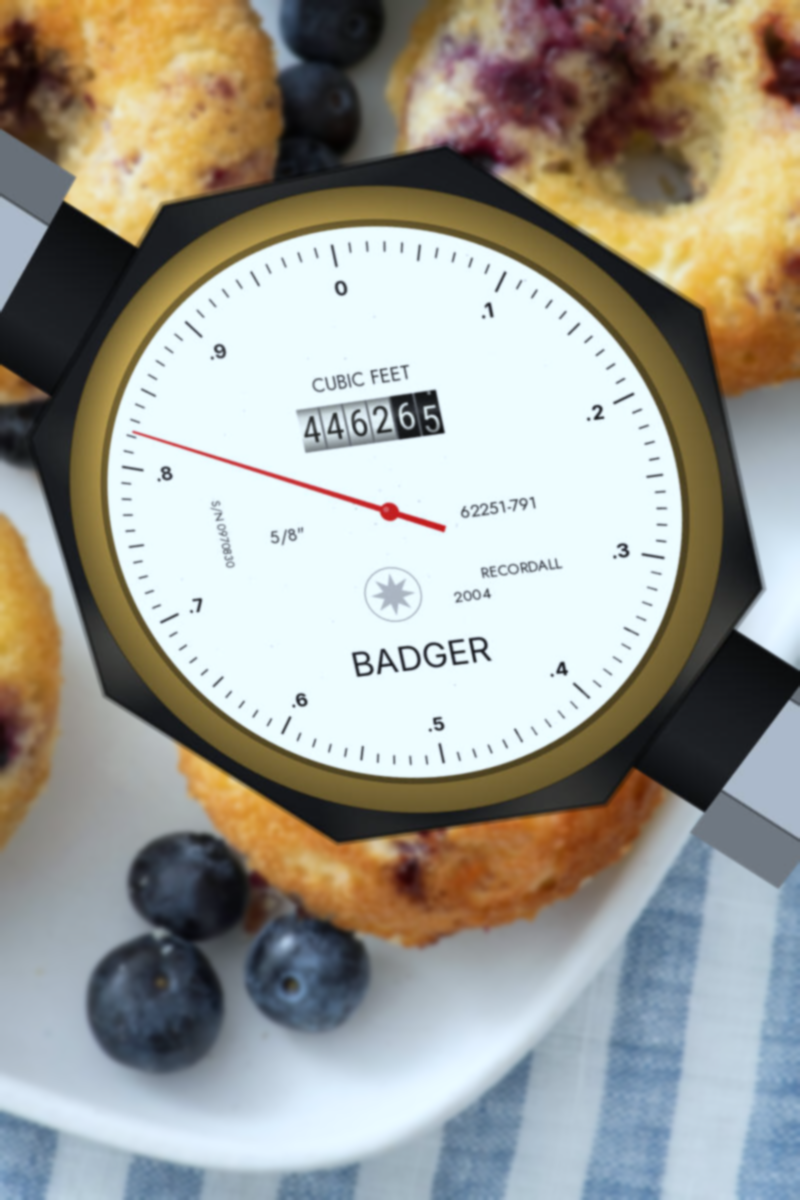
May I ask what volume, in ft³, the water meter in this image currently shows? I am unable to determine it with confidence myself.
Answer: 446264.82 ft³
